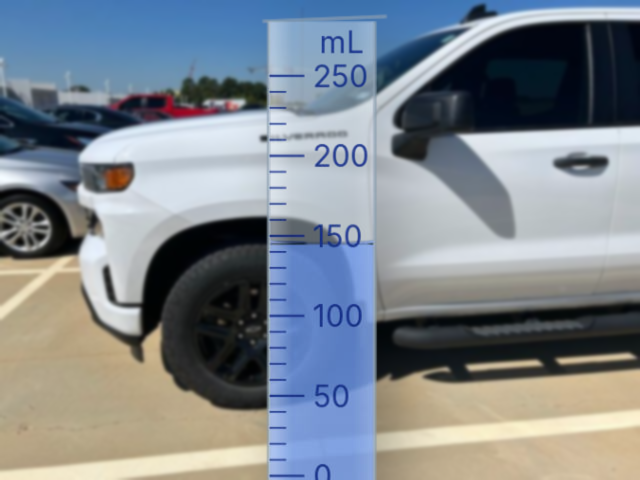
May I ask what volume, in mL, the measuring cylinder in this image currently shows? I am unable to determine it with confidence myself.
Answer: 145 mL
